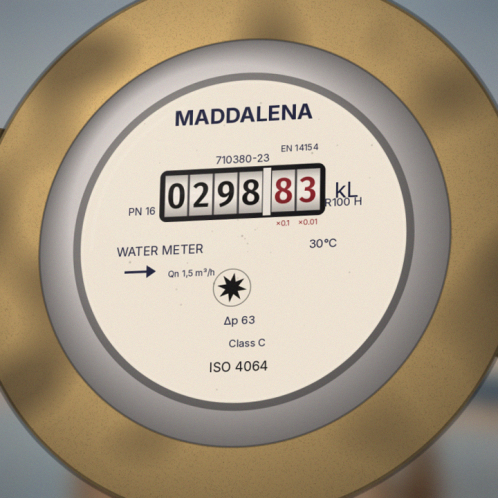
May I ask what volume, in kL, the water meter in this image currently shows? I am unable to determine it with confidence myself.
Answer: 298.83 kL
